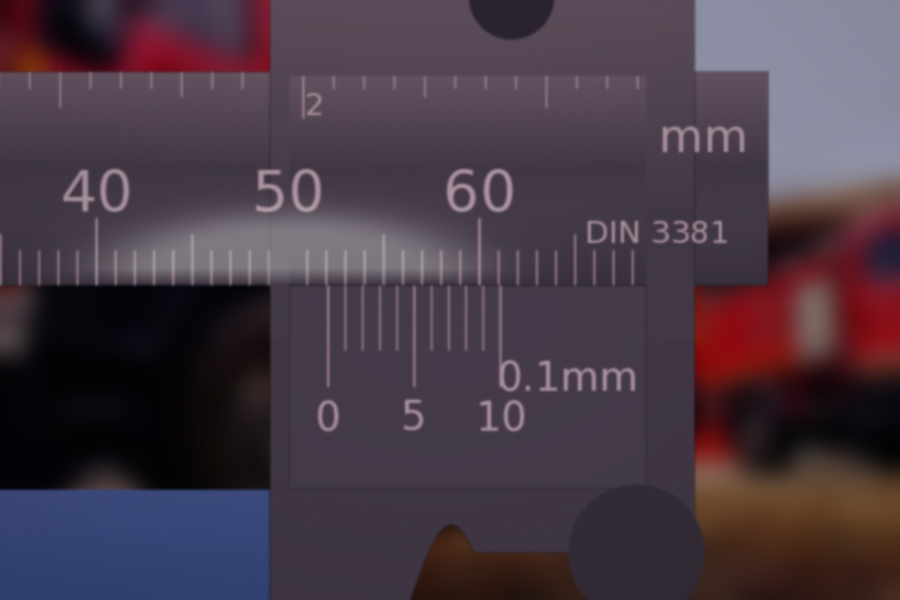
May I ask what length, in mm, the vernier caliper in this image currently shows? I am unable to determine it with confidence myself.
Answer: 52.1 mm
